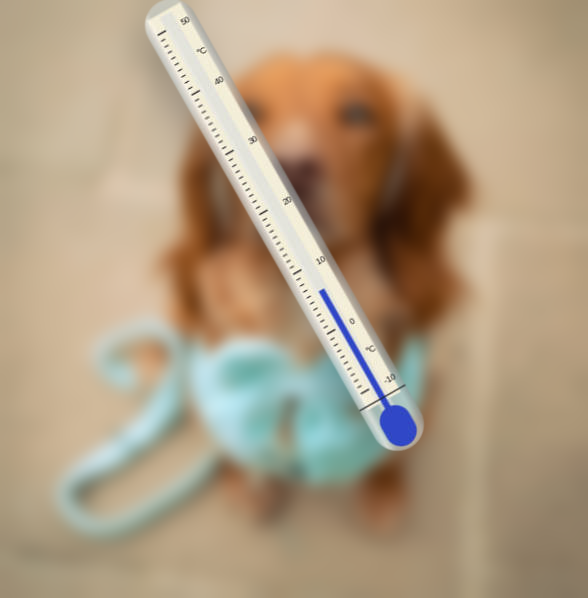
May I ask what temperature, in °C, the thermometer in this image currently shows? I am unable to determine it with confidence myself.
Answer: 6 °C
